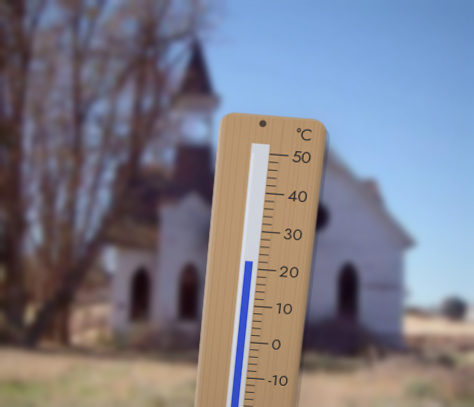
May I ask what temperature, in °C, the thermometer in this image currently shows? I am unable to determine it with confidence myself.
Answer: 22 °C
